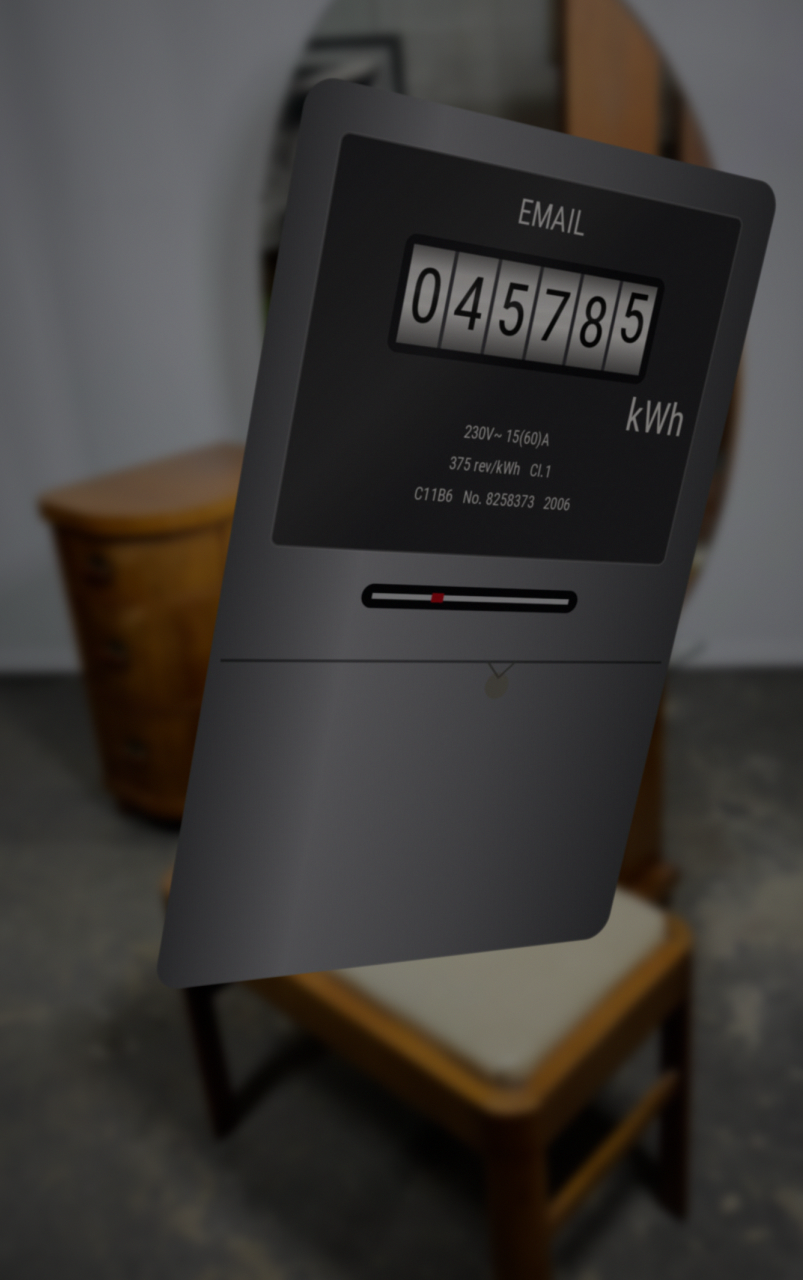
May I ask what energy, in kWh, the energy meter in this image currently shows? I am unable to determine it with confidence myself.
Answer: 45785 kWh
